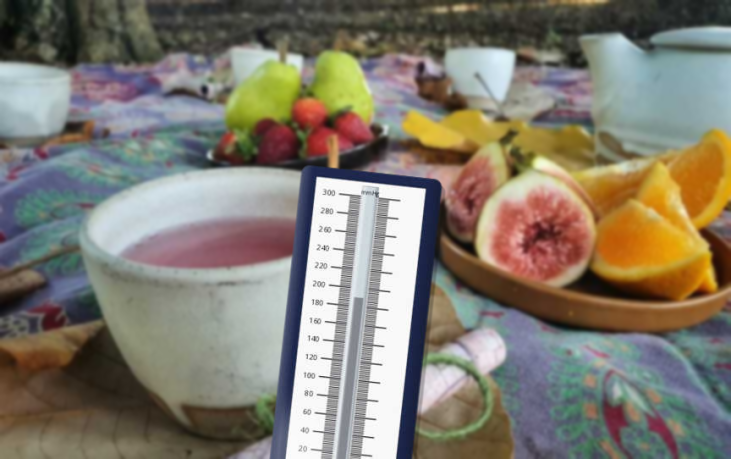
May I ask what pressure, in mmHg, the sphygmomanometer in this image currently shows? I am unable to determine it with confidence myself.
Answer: 190 mmHg
